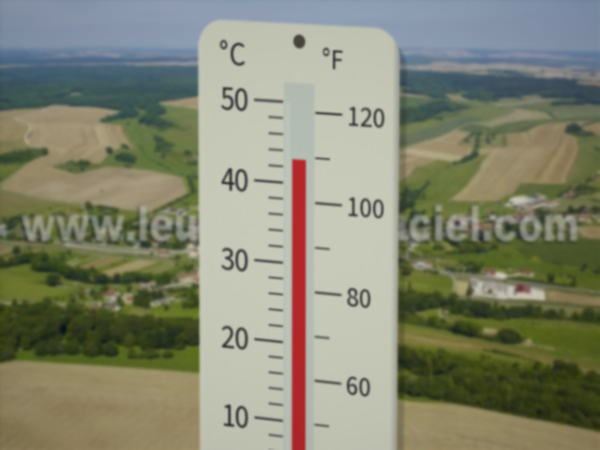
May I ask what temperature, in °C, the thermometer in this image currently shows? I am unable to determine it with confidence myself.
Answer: 43 °C
